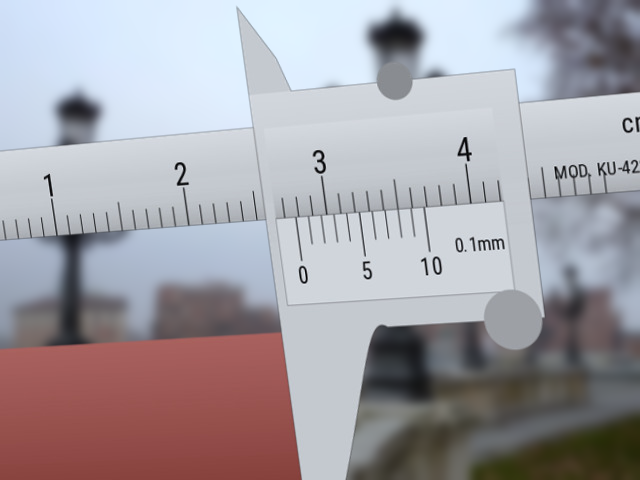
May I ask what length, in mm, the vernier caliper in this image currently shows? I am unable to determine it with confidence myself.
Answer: 27.8 mm
